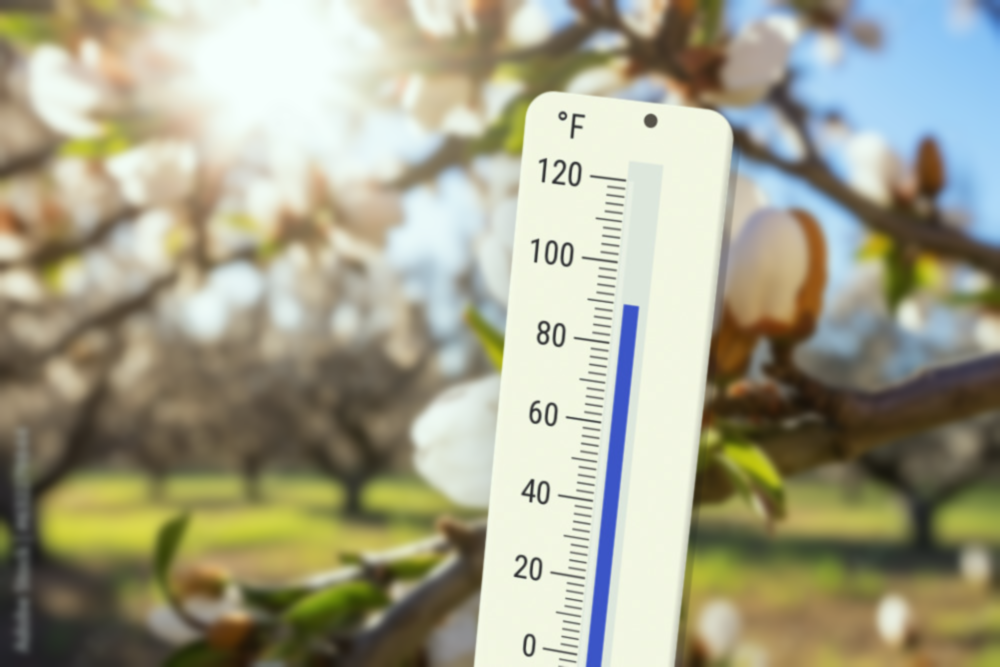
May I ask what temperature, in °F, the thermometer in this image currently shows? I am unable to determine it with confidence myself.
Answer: 90 °F
